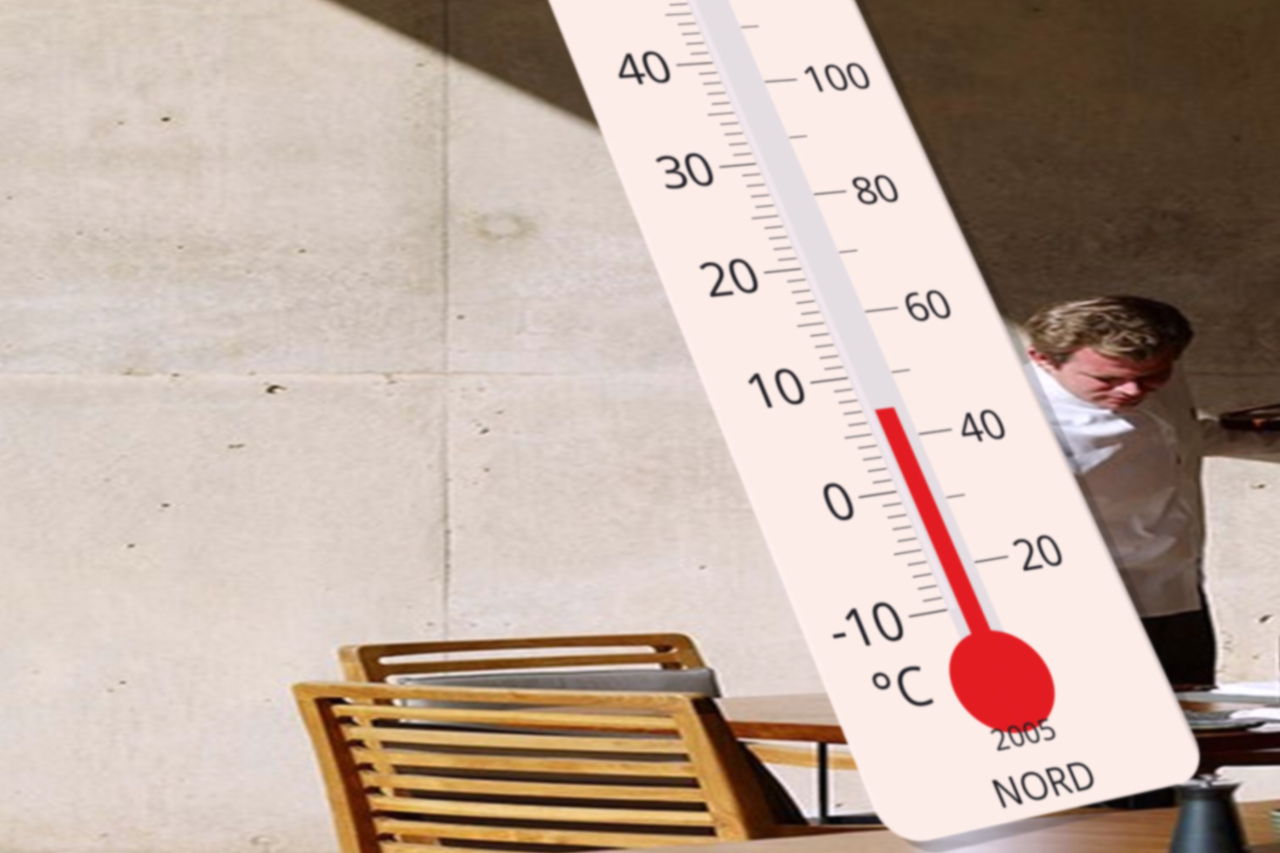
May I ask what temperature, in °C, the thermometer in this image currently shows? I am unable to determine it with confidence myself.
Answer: 7 °C
